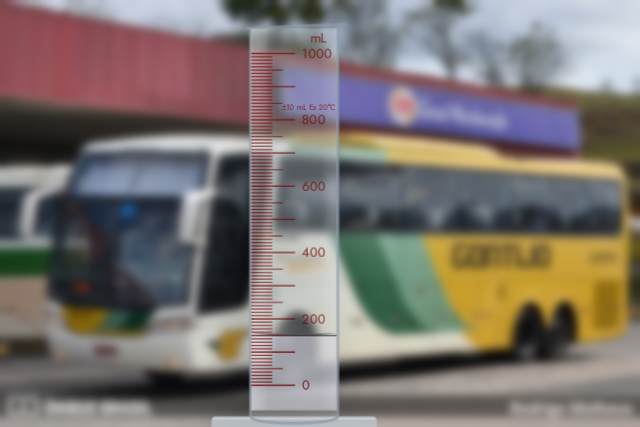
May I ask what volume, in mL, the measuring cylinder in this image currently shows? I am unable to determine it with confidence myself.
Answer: 150 mL
